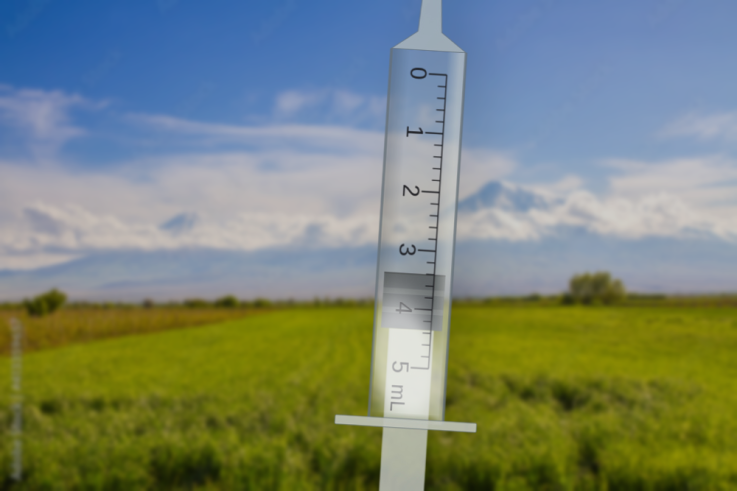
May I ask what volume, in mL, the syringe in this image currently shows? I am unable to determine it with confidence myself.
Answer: 3.4 mL
